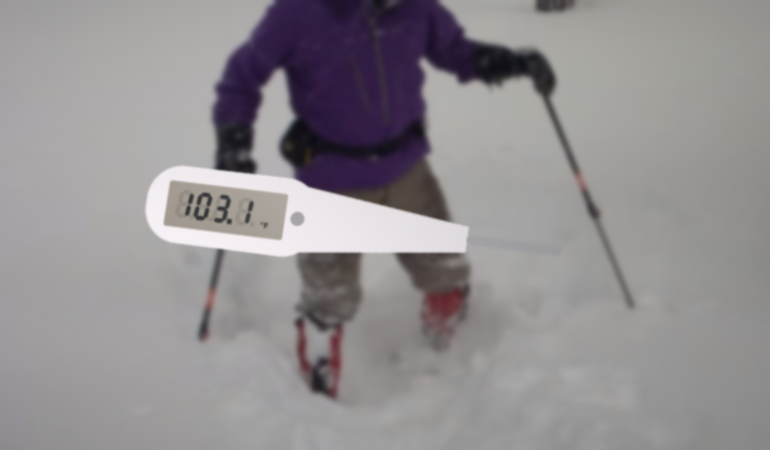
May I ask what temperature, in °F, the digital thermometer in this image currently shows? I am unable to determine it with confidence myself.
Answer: 103.1 °F
